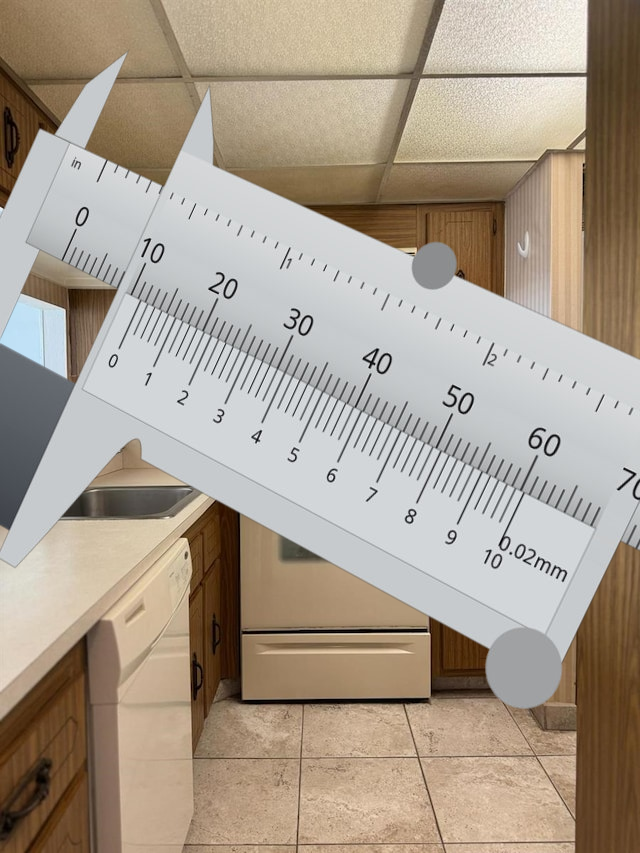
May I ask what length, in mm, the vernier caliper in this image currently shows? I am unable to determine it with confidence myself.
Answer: 11.4 mm
